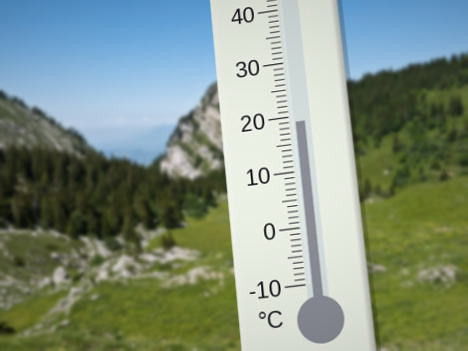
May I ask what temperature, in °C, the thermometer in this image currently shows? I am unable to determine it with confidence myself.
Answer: 19 °C
